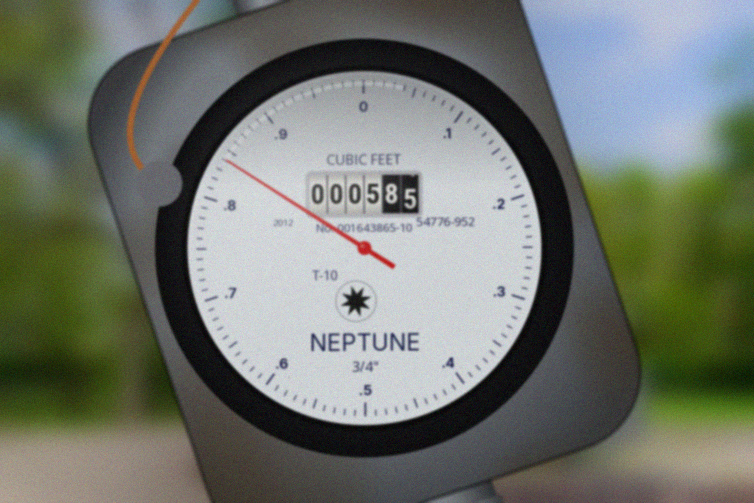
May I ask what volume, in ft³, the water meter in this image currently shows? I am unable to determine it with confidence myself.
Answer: 584.84 ft³
